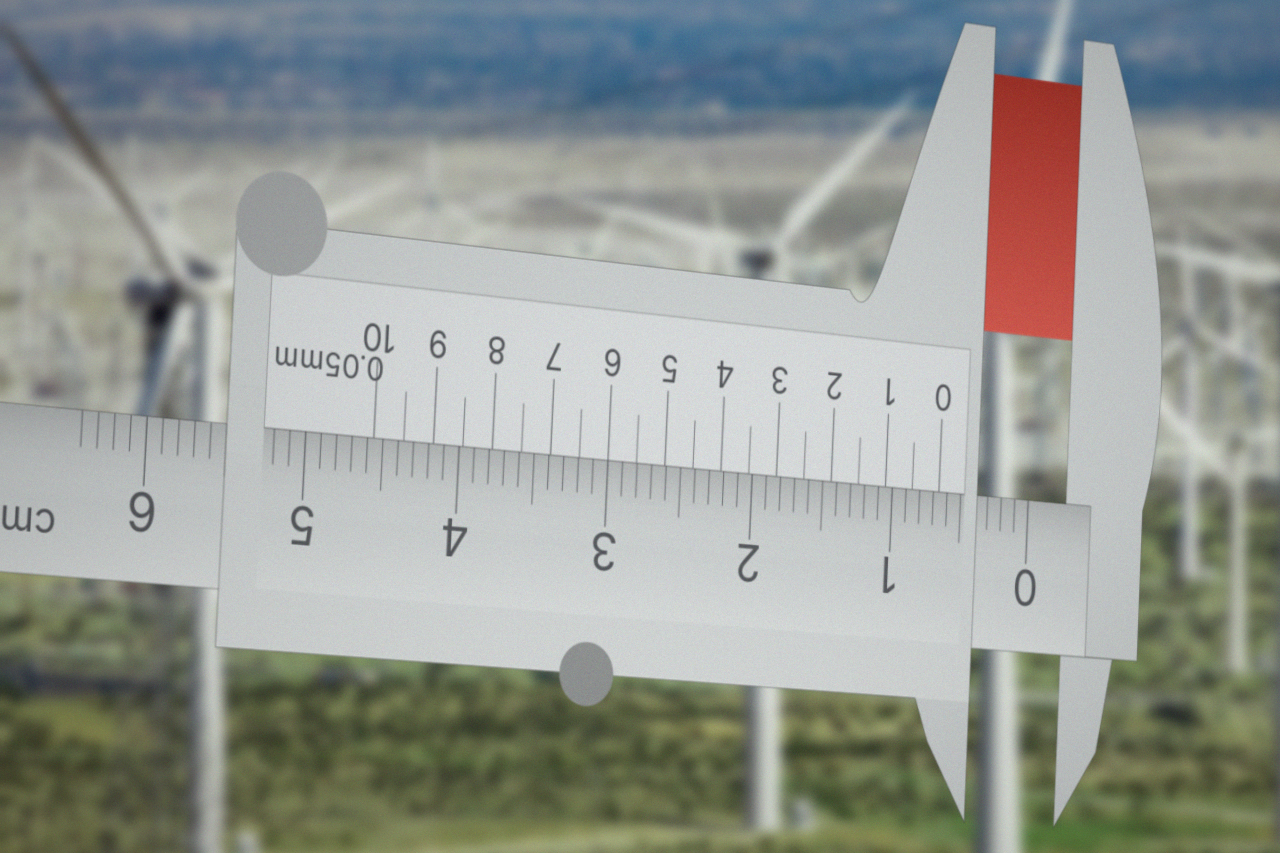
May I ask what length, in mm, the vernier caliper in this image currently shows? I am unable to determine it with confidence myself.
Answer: 6.6 mm
